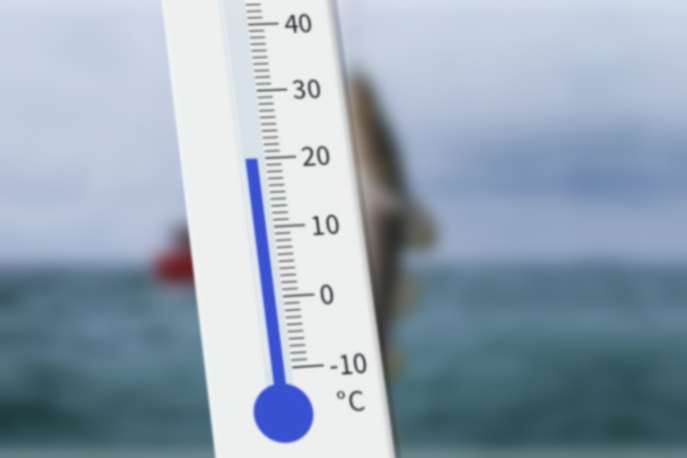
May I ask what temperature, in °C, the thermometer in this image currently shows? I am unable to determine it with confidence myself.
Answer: 20 °C
